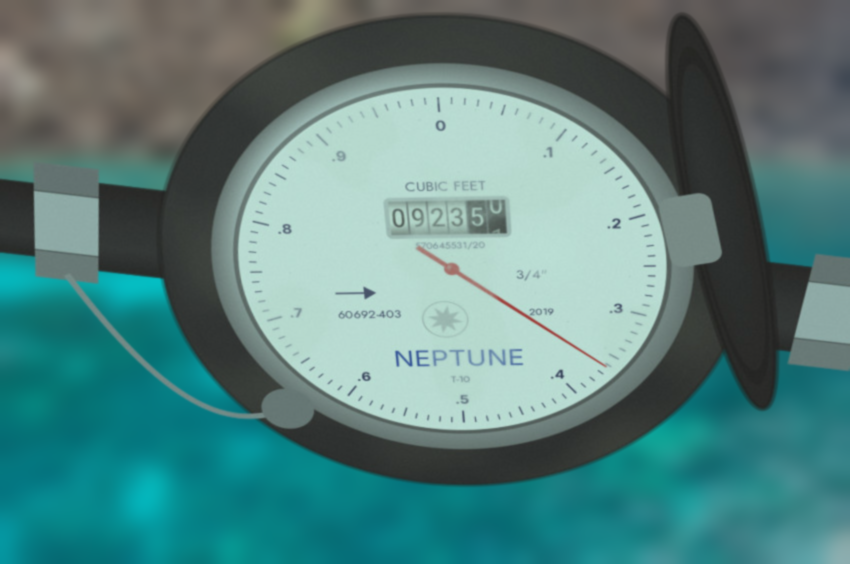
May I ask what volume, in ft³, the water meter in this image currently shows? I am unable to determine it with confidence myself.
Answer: 92350.36 ft³
